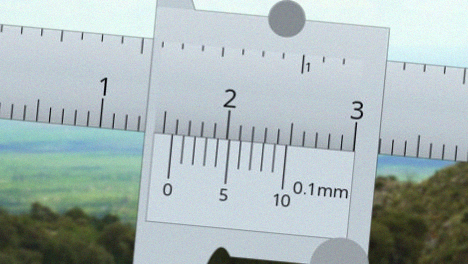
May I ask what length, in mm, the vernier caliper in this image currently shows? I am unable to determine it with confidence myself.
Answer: 15.7 mm
